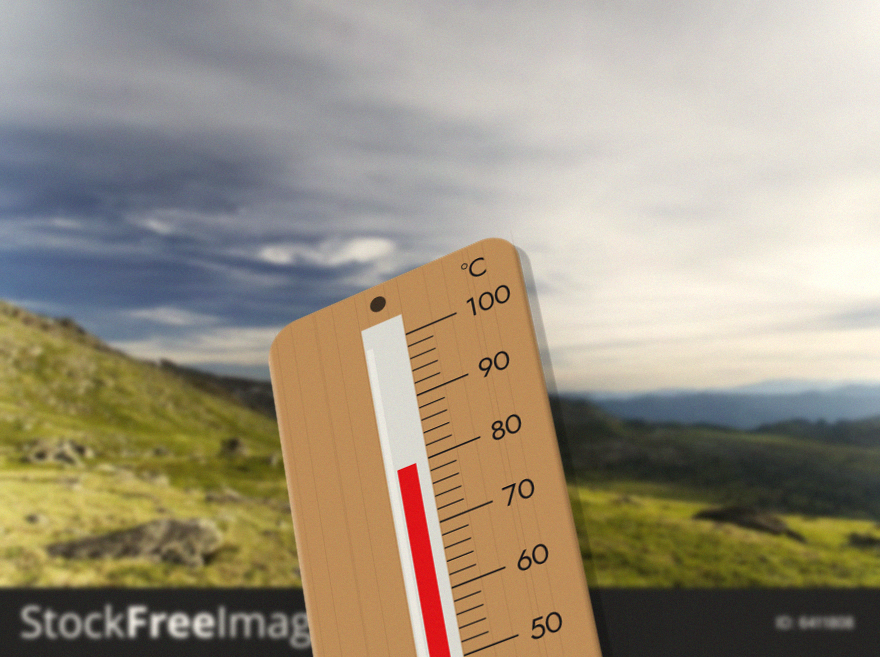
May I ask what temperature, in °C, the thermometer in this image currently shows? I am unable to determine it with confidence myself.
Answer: 80 °C
